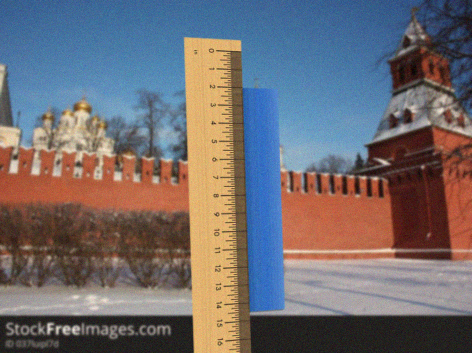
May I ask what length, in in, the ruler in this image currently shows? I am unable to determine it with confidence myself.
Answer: 12.5 in
